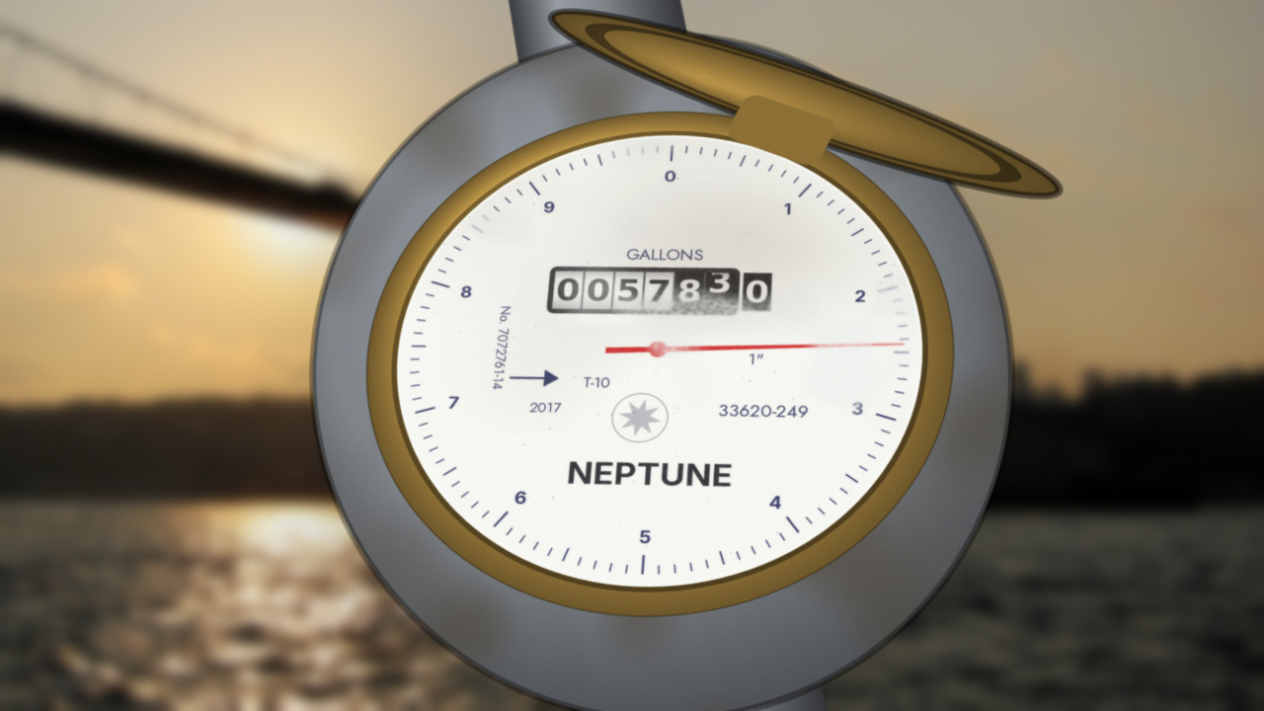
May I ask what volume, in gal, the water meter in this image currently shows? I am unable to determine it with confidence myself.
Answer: 57832.4 gal
